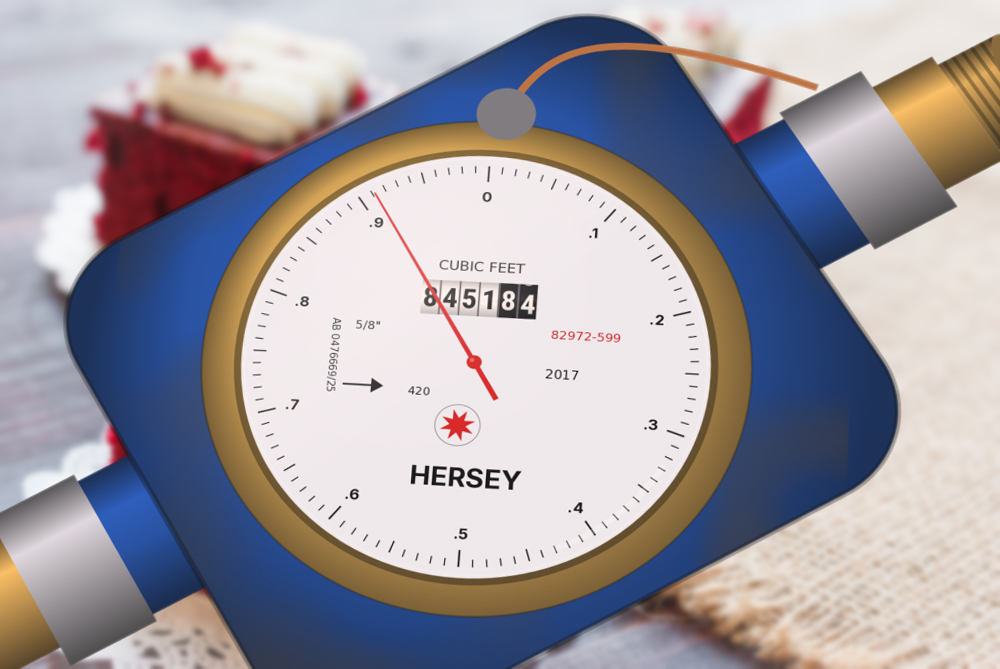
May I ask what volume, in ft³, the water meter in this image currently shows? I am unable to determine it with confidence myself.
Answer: 845183.91 ft³
